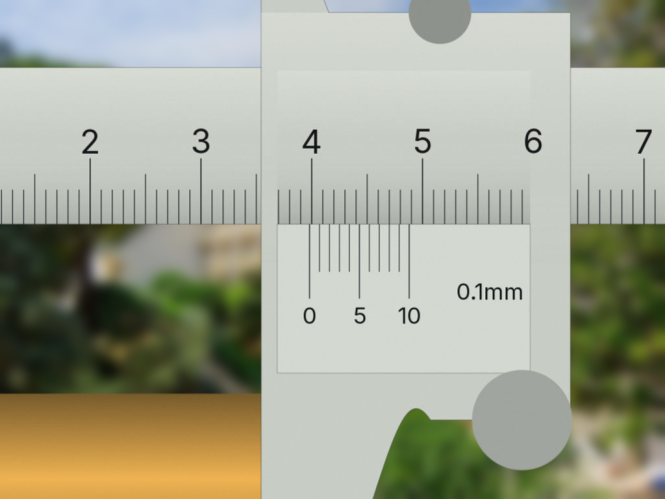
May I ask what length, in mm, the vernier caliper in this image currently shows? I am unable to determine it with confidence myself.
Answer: 39.8 mm
